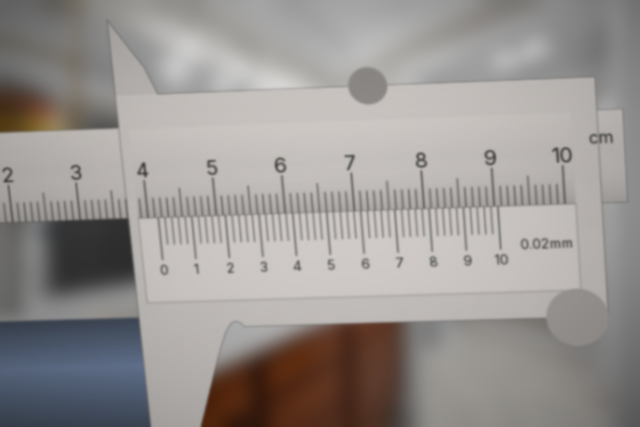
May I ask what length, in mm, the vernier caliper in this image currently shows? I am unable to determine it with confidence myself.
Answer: 41.5 mm
